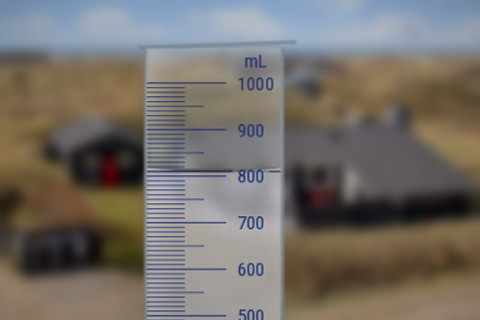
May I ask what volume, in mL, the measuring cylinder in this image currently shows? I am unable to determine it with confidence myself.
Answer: 810 mL
